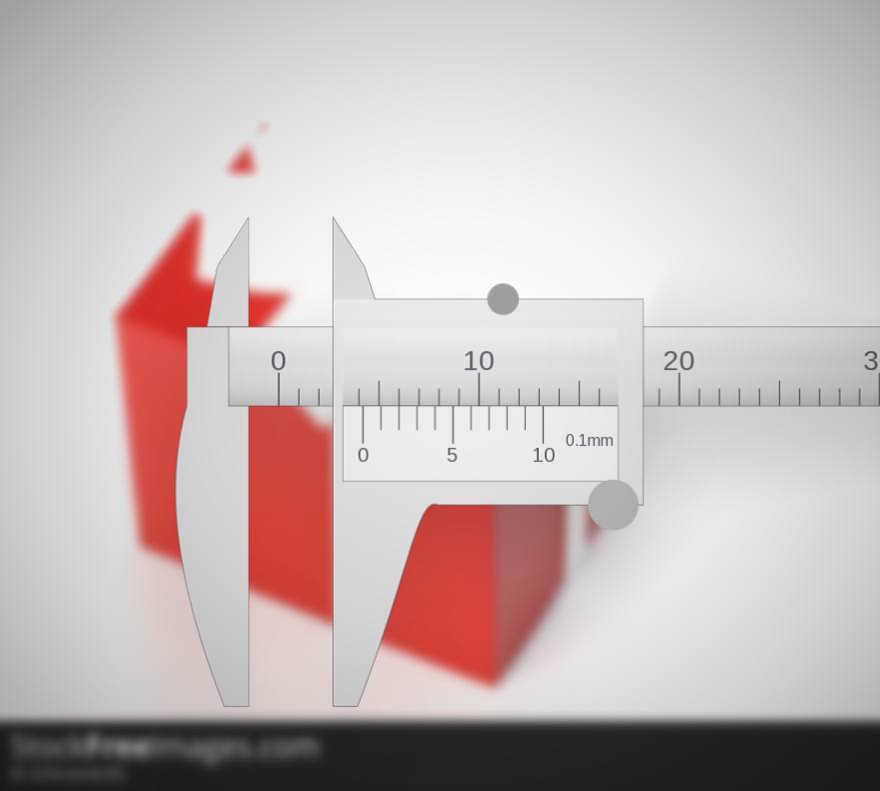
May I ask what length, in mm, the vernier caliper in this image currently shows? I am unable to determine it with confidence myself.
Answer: 4.2 mm
